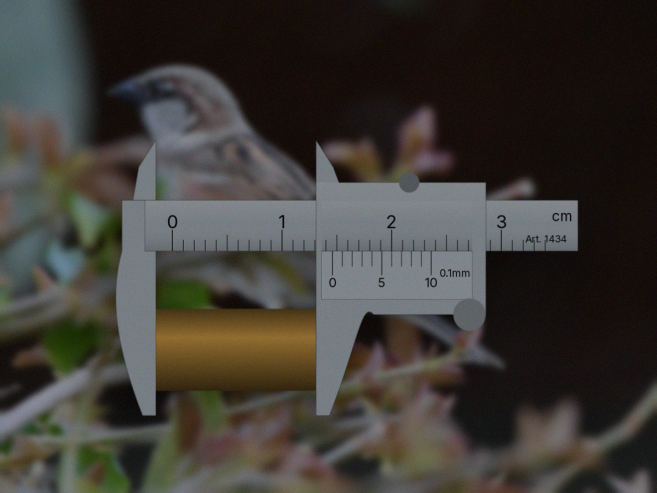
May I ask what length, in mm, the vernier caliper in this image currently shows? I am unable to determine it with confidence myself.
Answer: 14.6 mm
